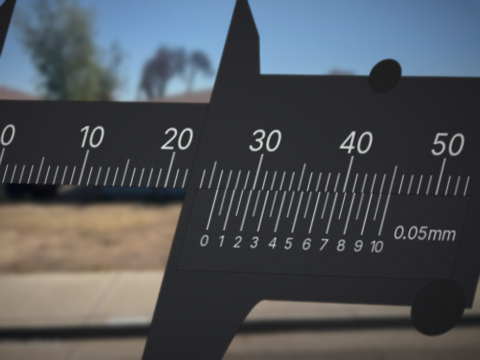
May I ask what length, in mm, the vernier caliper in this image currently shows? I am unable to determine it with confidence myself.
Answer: 26.0 mm
